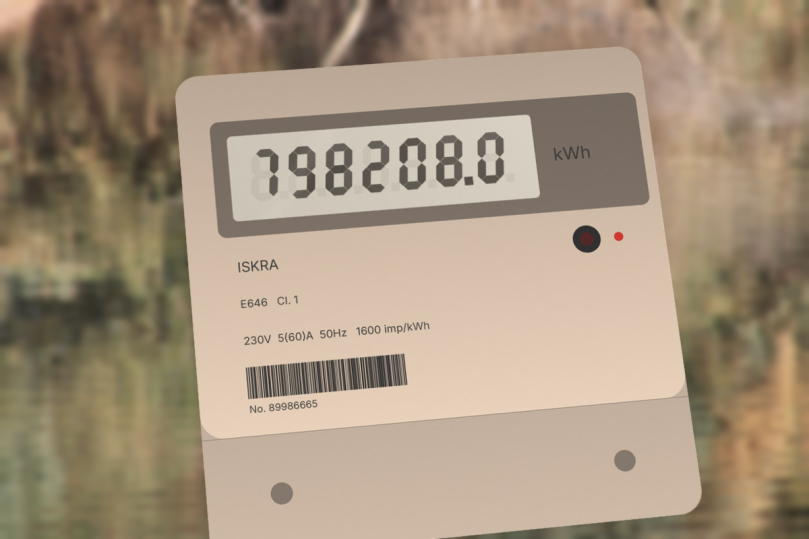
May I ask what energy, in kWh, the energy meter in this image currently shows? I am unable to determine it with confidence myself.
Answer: 798208.0 kWh
